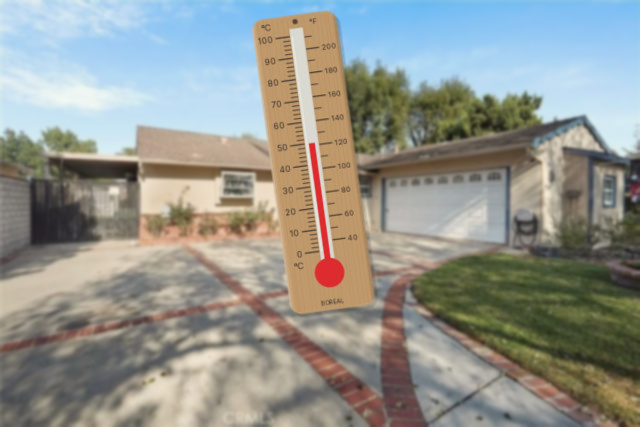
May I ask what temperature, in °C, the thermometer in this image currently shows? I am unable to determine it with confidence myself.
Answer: 50 °C
